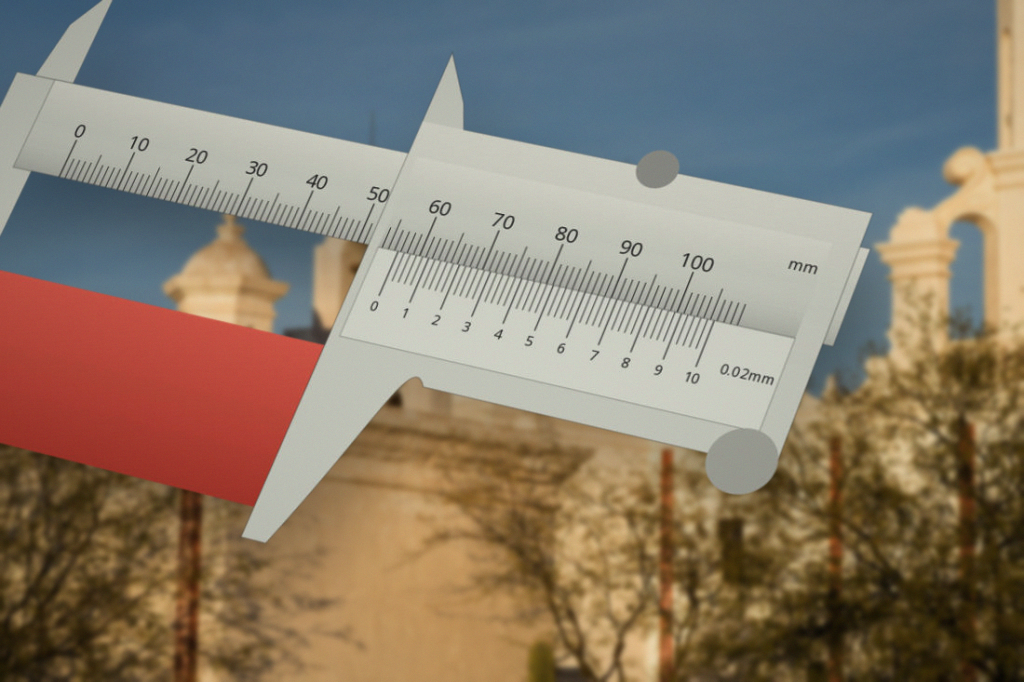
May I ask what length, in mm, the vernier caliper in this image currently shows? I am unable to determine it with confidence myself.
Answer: 56.6 mm
